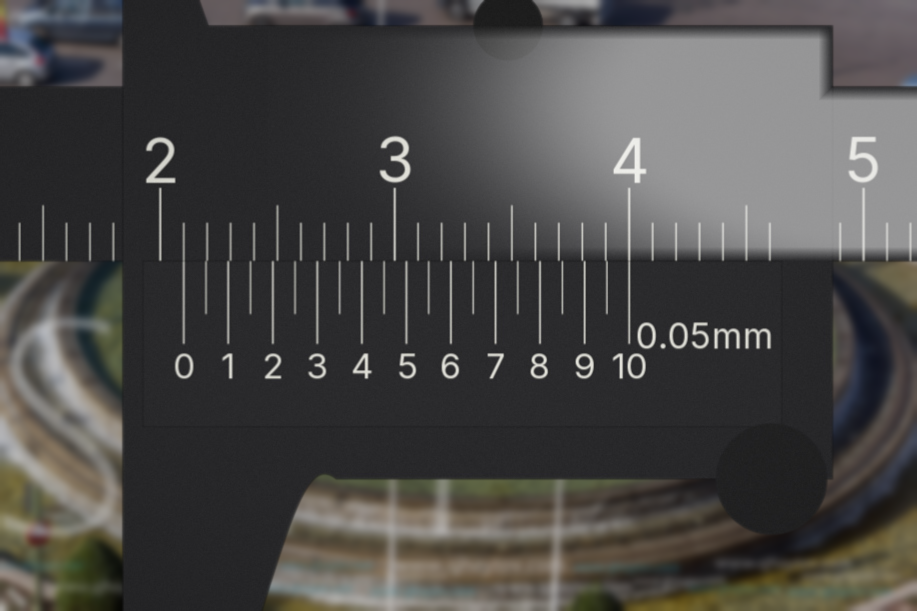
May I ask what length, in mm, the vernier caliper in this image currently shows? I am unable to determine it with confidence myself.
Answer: 21.0 mm
